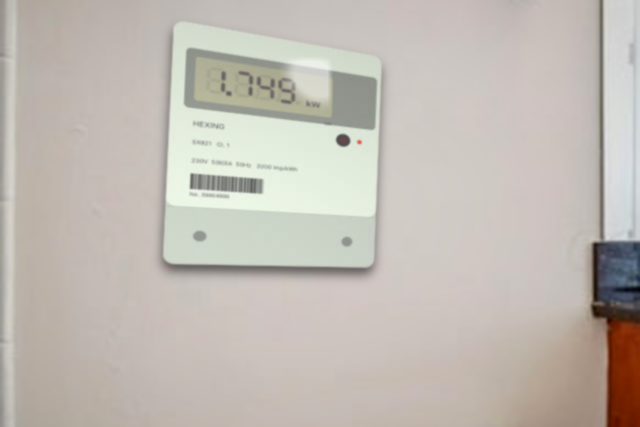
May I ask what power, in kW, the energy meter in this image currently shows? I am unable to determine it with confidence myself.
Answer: 1.749 kW
